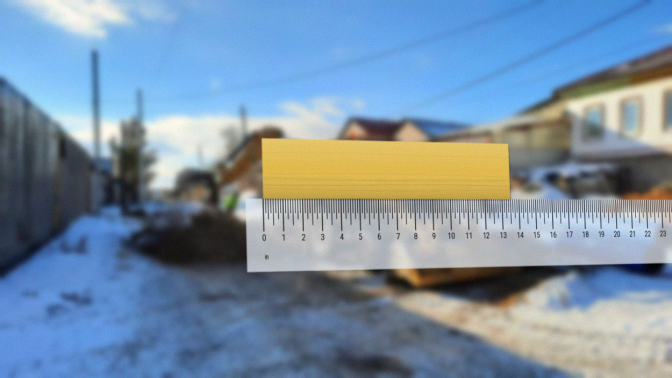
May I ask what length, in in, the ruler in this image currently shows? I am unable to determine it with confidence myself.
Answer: 13.5 in
